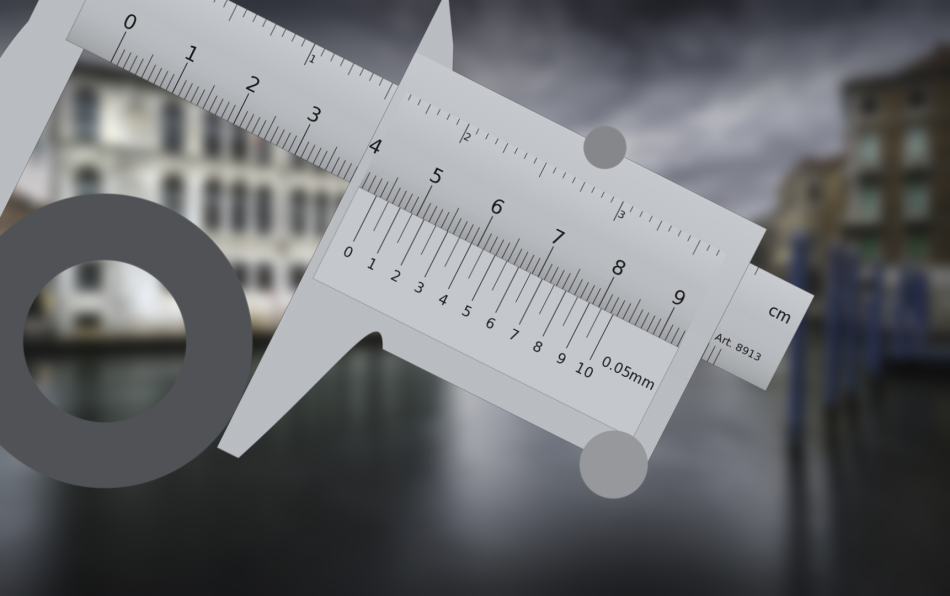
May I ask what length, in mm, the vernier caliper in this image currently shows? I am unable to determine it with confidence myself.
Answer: 43.4 mm
